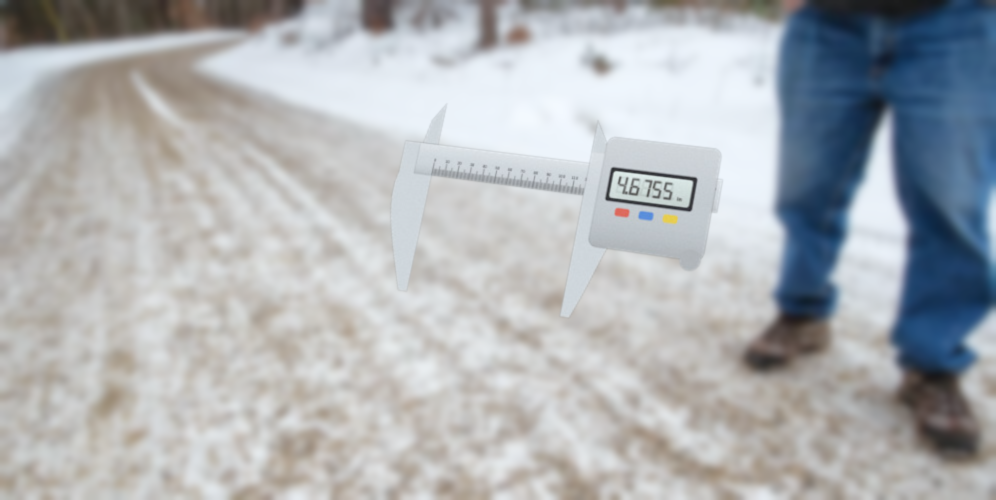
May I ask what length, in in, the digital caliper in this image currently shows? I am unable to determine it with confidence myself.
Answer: 4.6755 in
